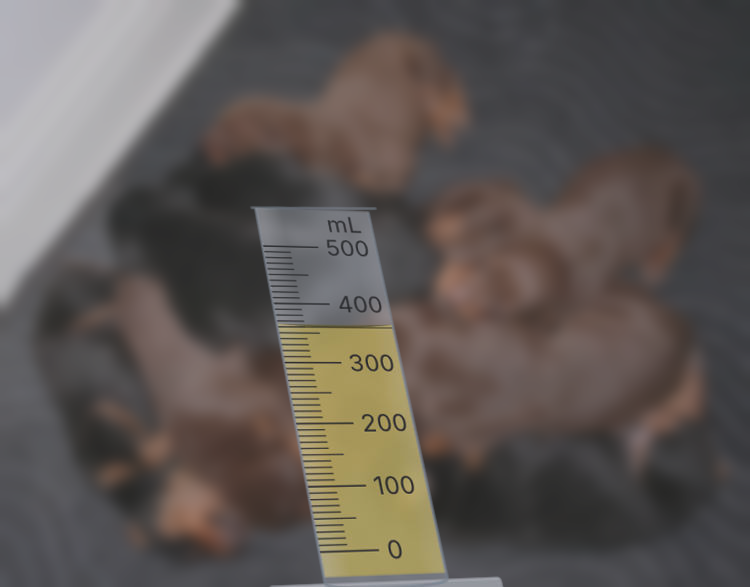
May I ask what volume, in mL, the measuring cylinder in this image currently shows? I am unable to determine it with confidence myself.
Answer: 360 mL
